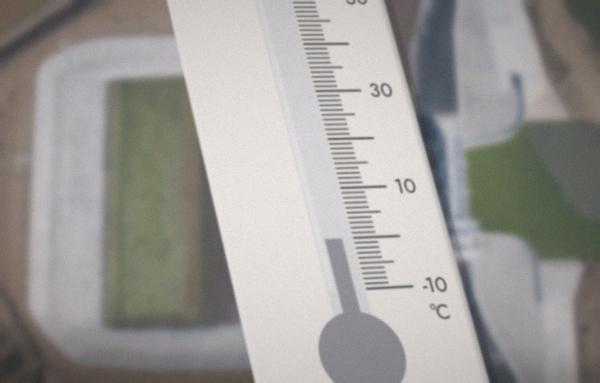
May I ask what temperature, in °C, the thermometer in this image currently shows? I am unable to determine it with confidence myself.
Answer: 0 °C
